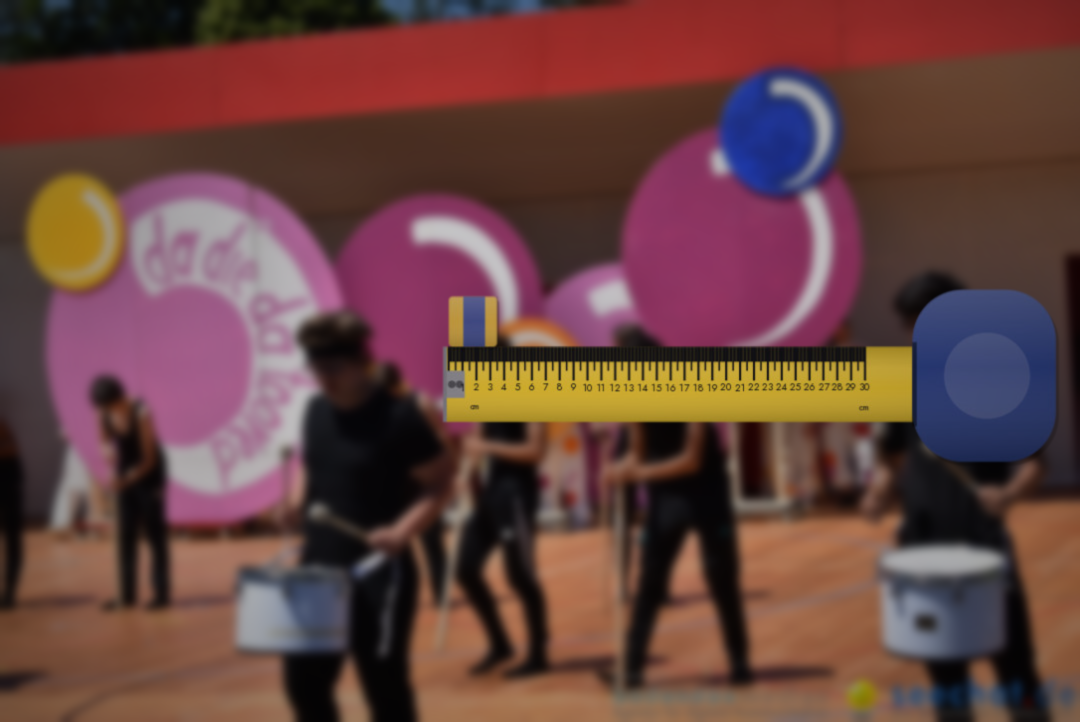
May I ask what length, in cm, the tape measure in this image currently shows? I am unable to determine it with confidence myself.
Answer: 3.5 cm
